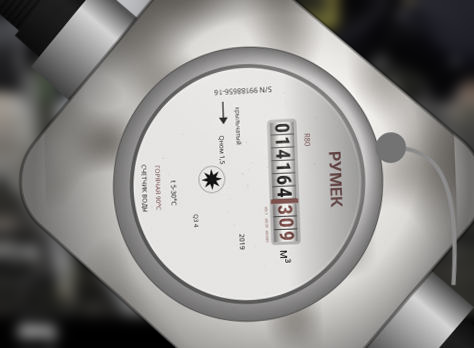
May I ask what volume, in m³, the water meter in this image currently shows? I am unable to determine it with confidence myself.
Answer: 14164.309 m³
